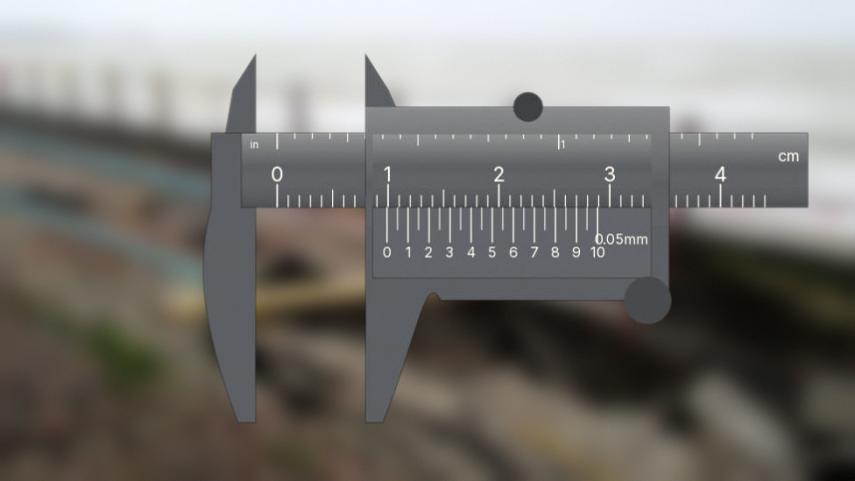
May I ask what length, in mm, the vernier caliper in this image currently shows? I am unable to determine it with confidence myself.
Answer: 9.9 mm
